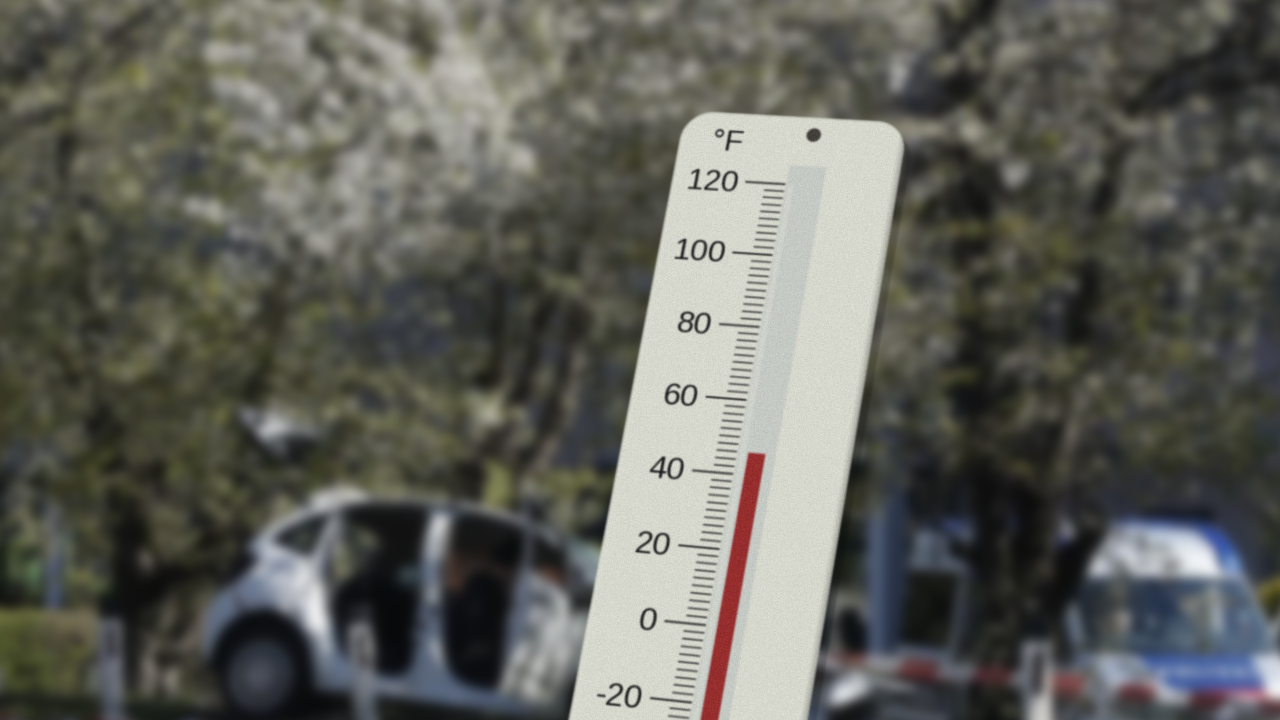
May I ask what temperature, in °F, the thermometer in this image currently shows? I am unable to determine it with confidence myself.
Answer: 46 °F
